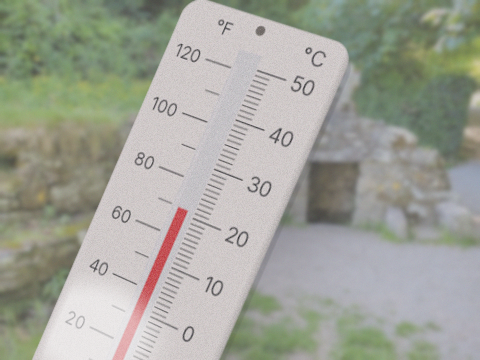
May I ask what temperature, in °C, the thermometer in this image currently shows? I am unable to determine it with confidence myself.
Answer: 21 °C
